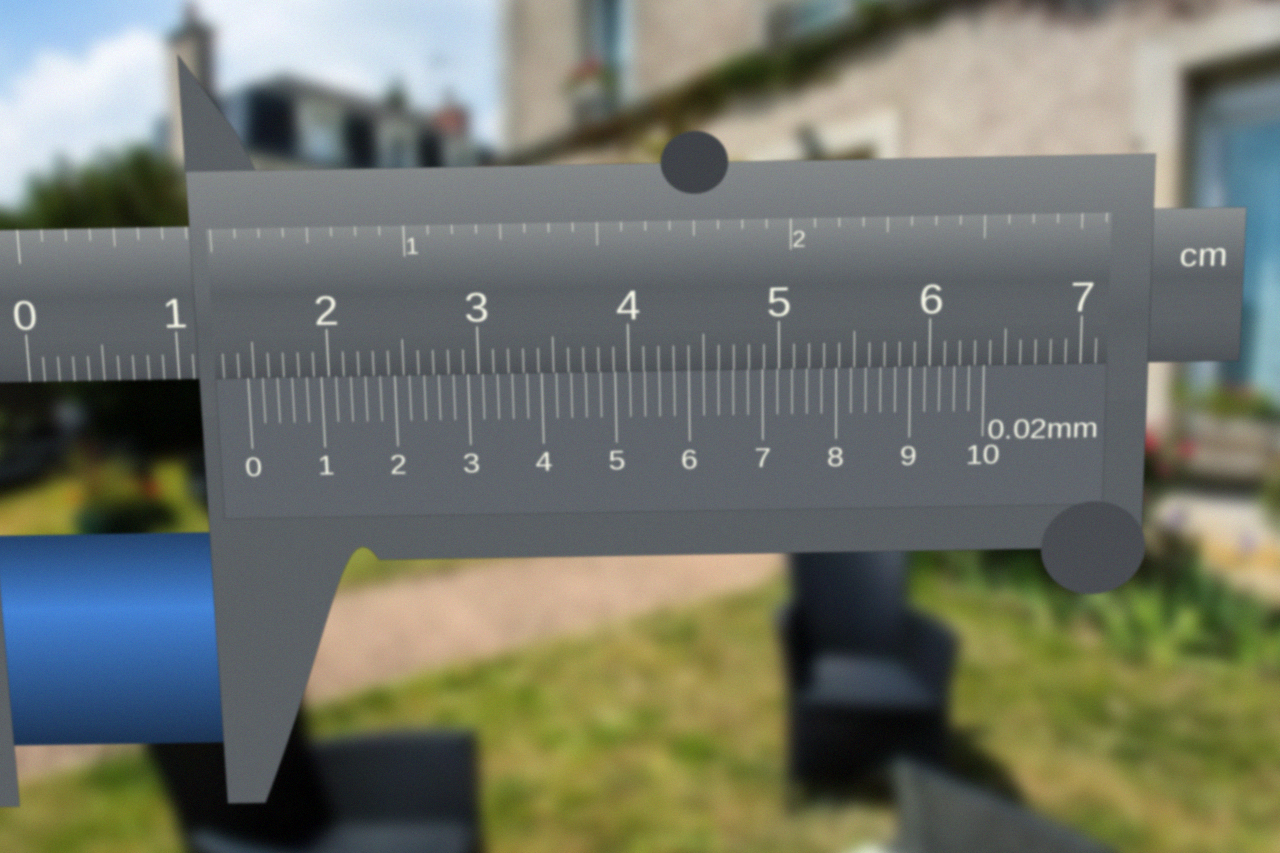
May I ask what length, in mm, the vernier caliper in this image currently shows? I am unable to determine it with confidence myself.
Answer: 14.6 mm
